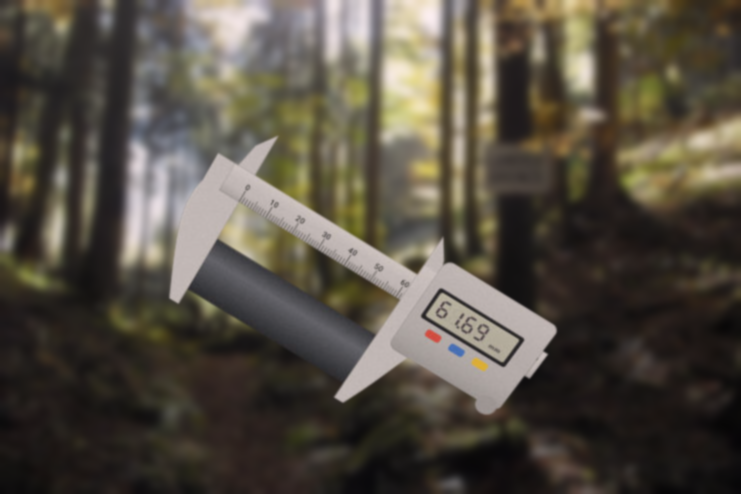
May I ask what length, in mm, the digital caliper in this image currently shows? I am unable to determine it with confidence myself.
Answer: 61.69 mm
